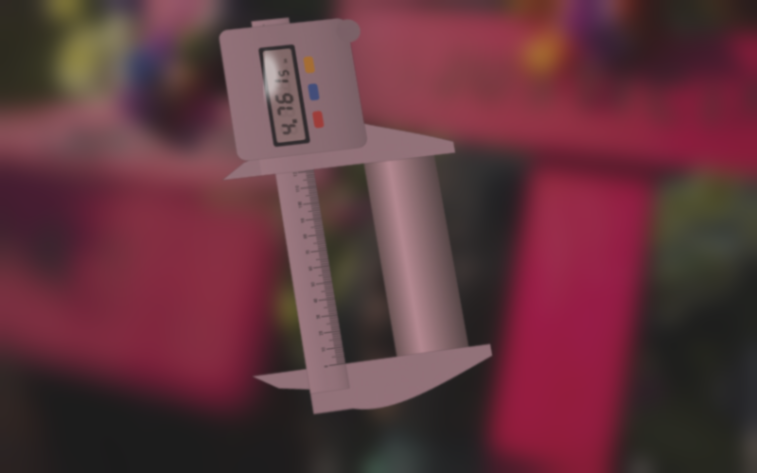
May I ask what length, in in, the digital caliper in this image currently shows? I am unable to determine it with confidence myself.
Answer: 4.7615 in
